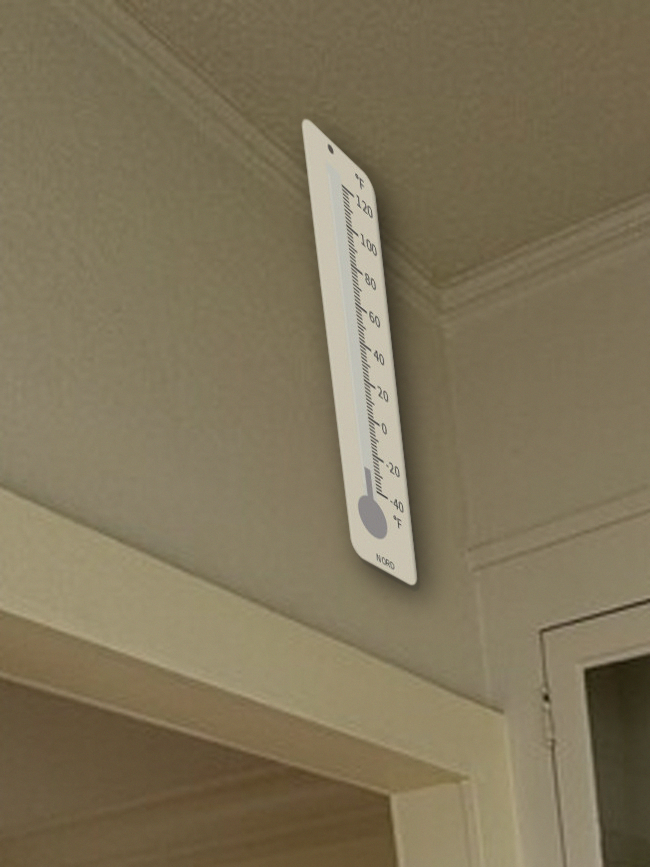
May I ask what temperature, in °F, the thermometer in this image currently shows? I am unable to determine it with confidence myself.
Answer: -30 °F
